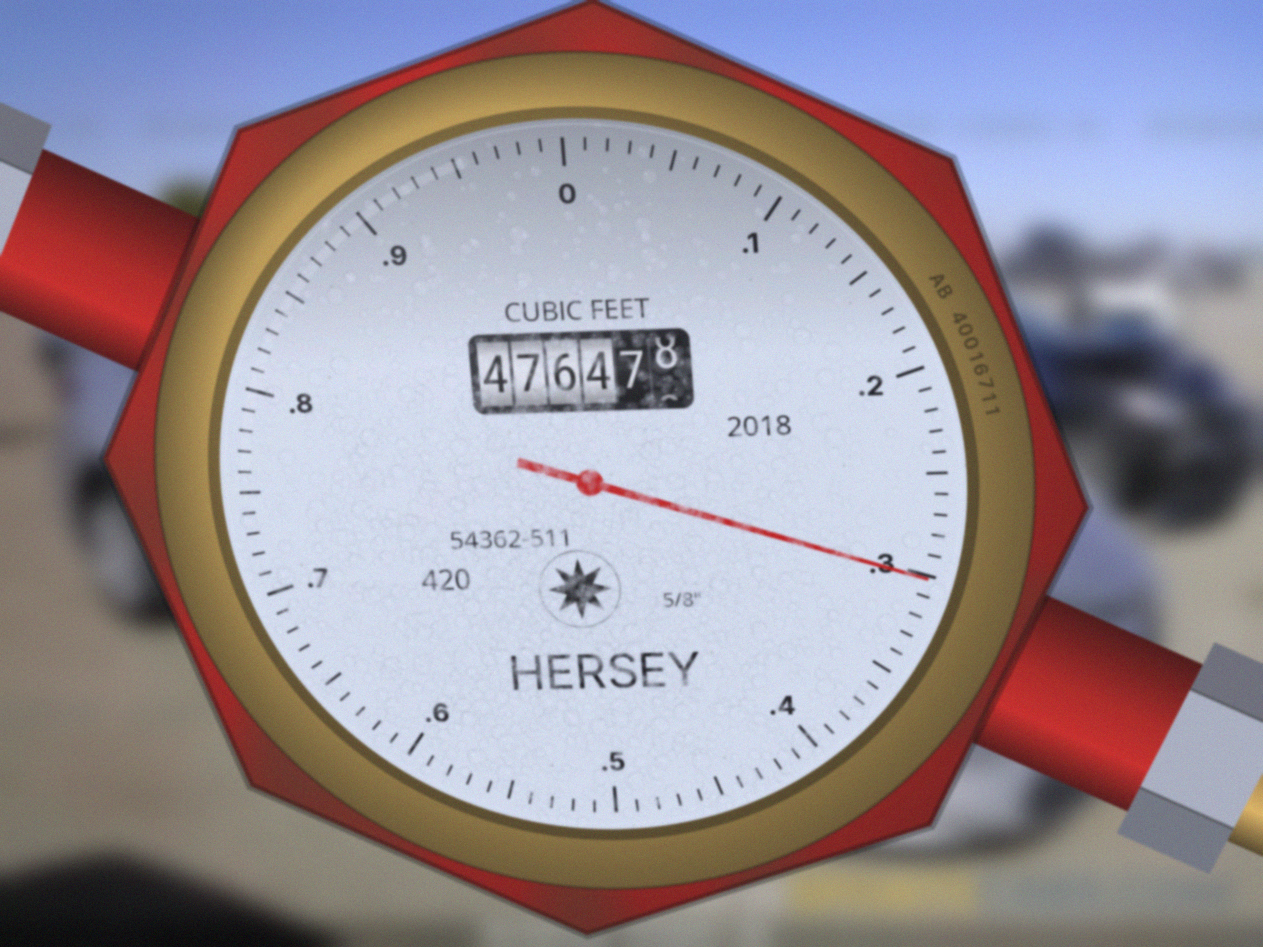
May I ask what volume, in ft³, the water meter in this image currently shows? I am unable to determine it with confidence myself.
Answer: 476478.30 ft³
